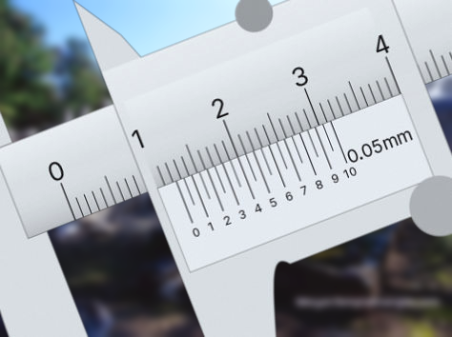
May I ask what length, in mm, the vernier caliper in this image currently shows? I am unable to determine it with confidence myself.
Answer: 12.4 mm
